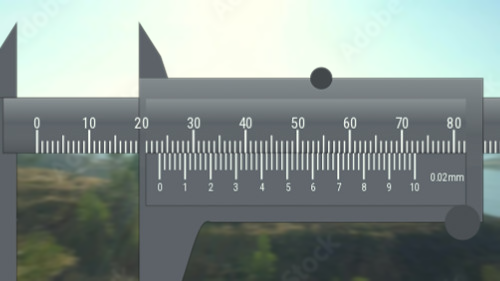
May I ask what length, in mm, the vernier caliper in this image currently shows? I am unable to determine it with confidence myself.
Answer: 23.5 mm
